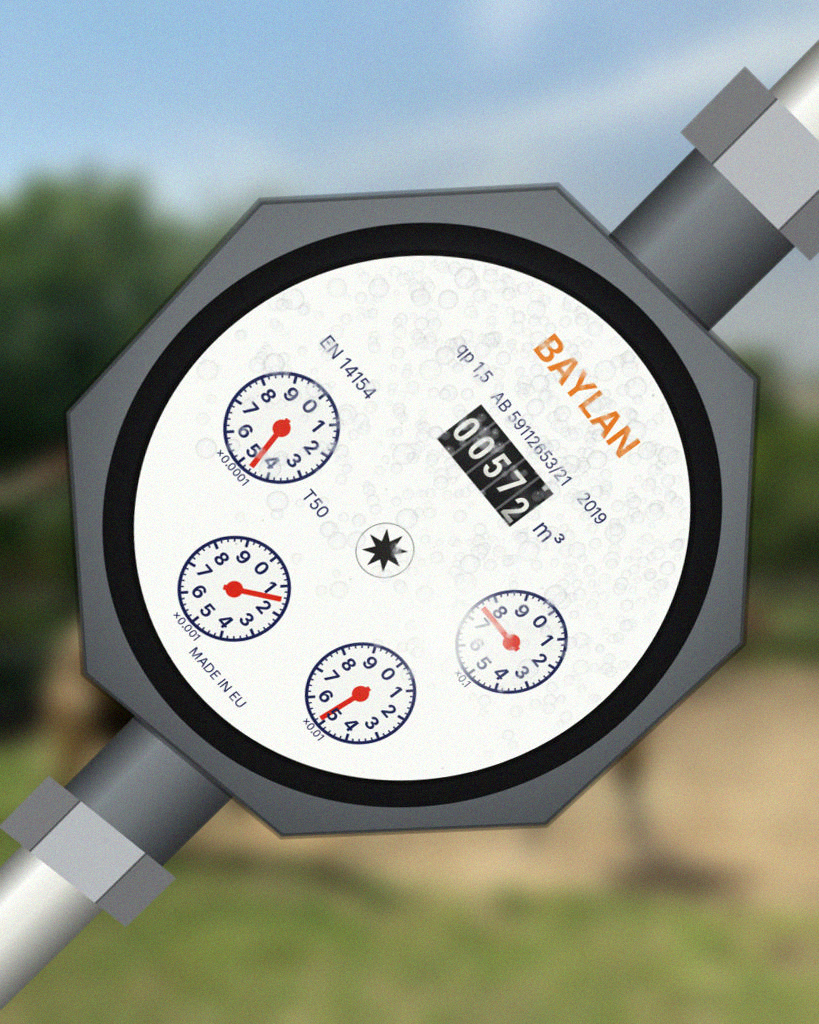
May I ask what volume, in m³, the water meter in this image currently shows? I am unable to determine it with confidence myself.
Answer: 571.7514 m³
